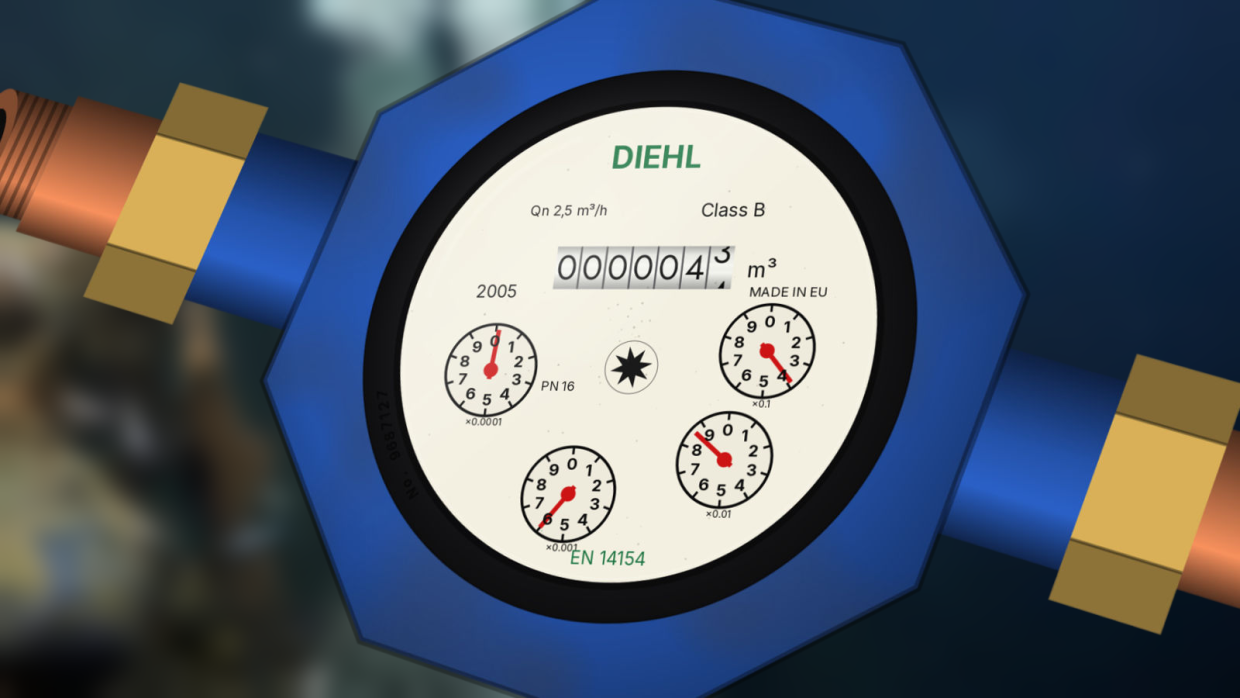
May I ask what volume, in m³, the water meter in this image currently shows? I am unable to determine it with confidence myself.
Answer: 43.3860 m³
